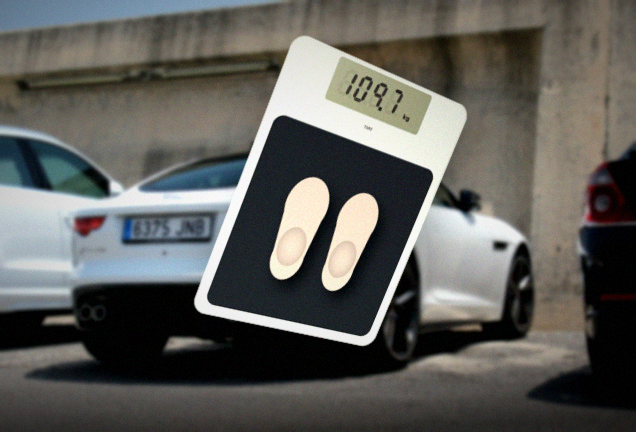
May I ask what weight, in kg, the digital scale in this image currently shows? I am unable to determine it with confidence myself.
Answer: 109.7 kg
